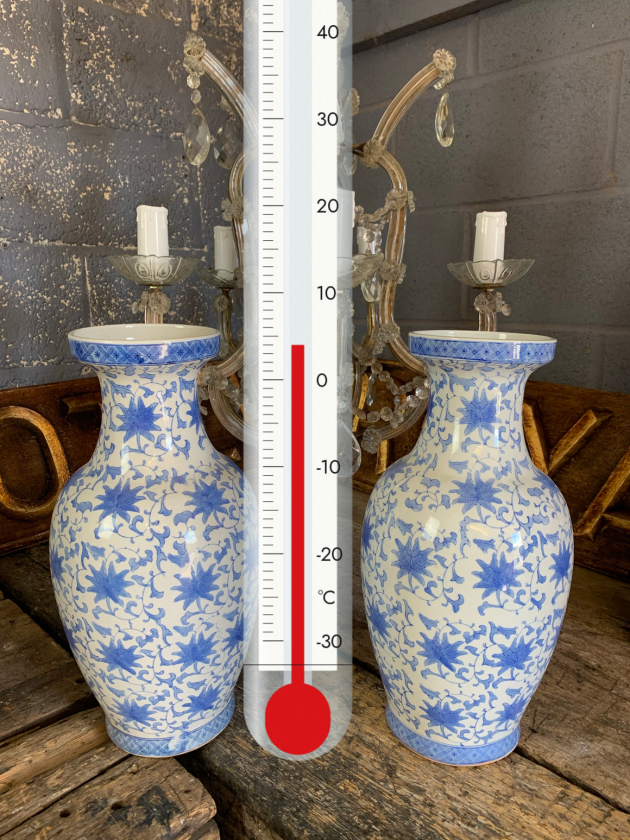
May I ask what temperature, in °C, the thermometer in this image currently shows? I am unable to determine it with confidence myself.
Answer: 4 °C
